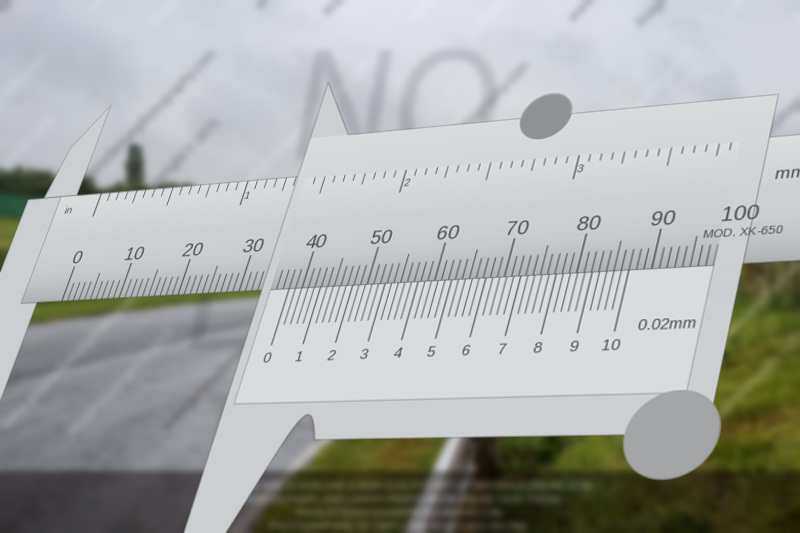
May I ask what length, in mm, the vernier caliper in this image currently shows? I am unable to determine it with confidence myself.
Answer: 38.0 mm
